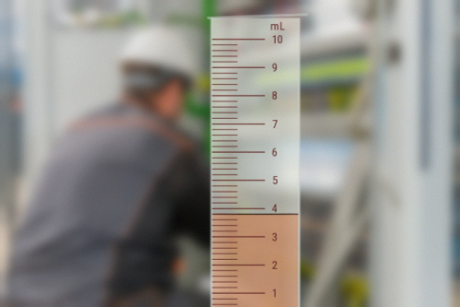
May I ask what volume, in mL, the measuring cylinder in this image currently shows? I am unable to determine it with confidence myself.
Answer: 3.8 mL
